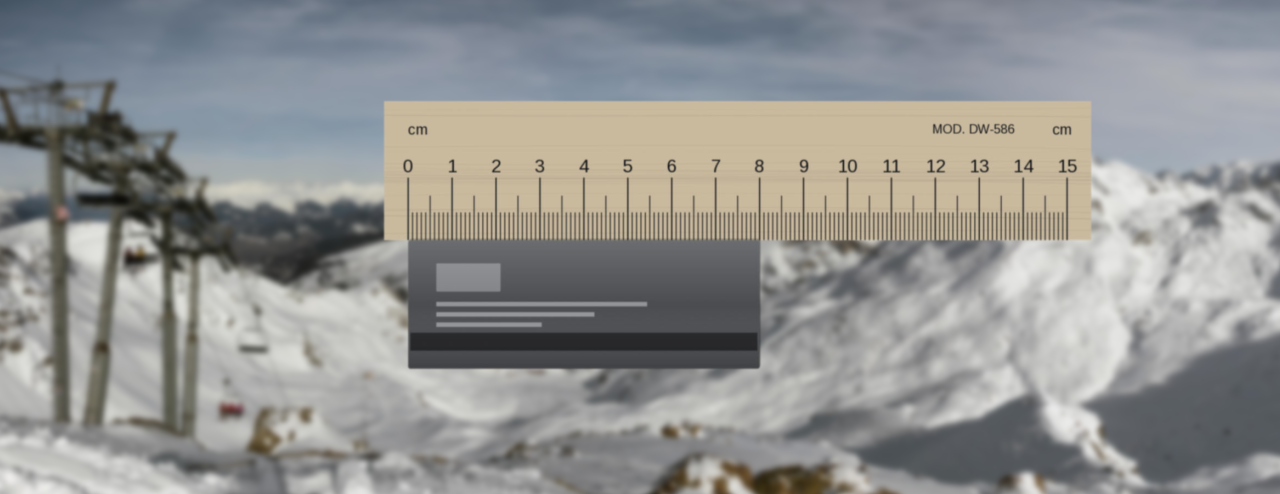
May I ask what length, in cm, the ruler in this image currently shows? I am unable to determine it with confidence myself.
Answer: 8 cm
